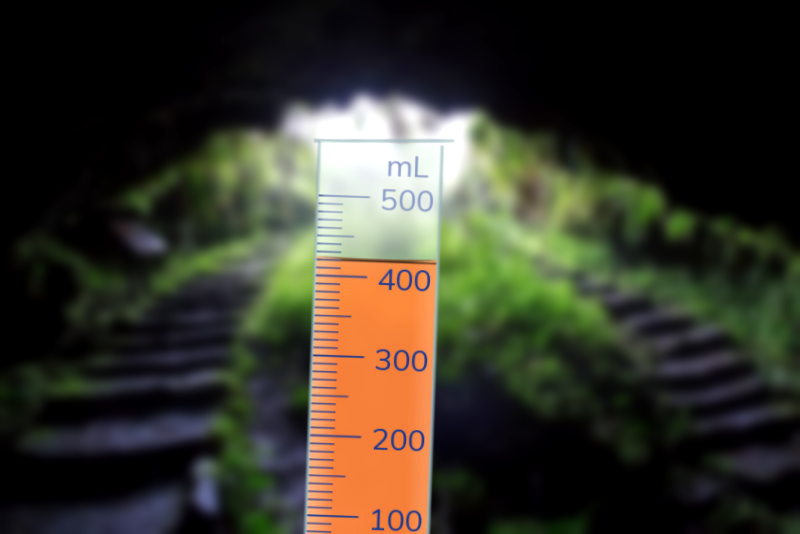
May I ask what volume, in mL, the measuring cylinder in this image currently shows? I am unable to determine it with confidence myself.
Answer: 420 mL
